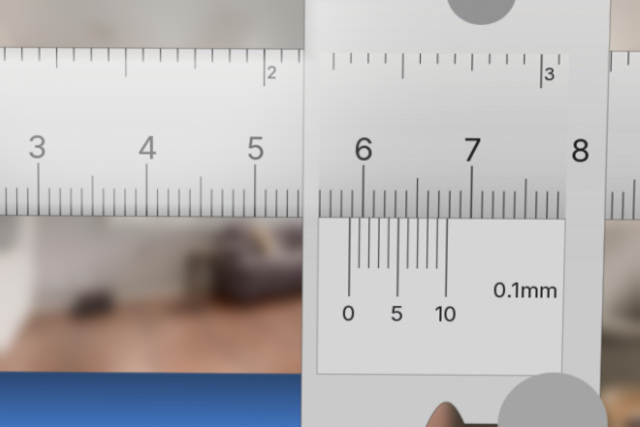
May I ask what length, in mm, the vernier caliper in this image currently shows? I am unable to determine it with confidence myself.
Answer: 58.8 mm
